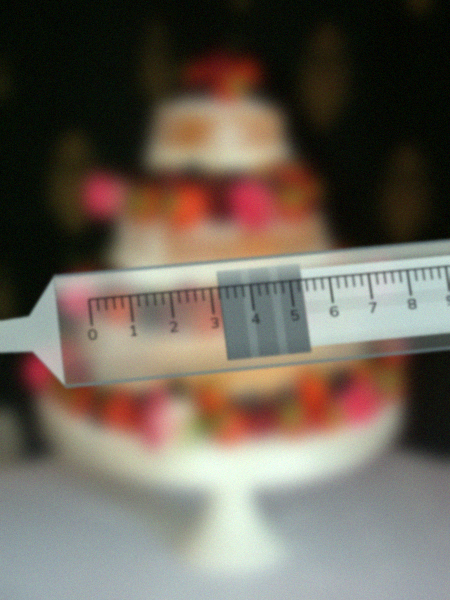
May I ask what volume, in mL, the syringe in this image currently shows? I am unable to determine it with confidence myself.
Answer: 3.2 mL
